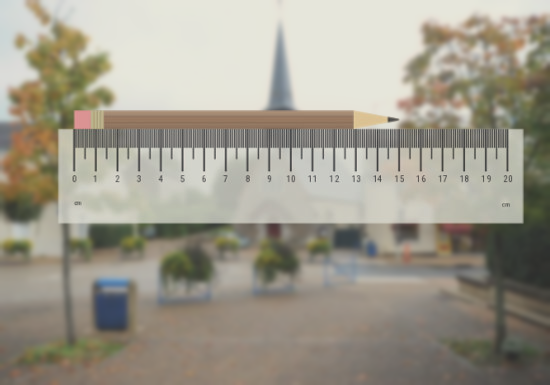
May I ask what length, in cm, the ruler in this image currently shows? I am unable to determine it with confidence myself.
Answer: 15 cm
